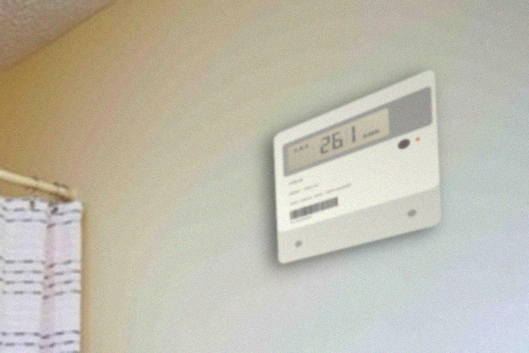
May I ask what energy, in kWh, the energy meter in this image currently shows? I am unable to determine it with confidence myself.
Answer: 261 kWh
